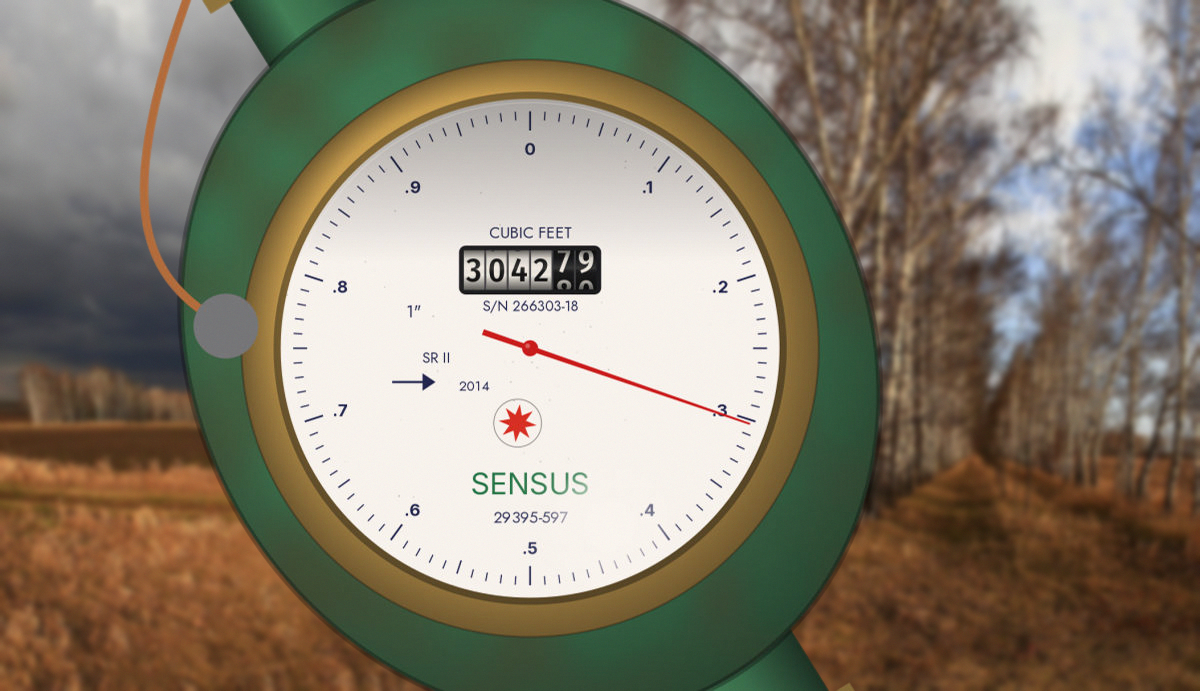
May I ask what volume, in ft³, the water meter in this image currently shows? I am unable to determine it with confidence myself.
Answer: 304279.30 ft³
